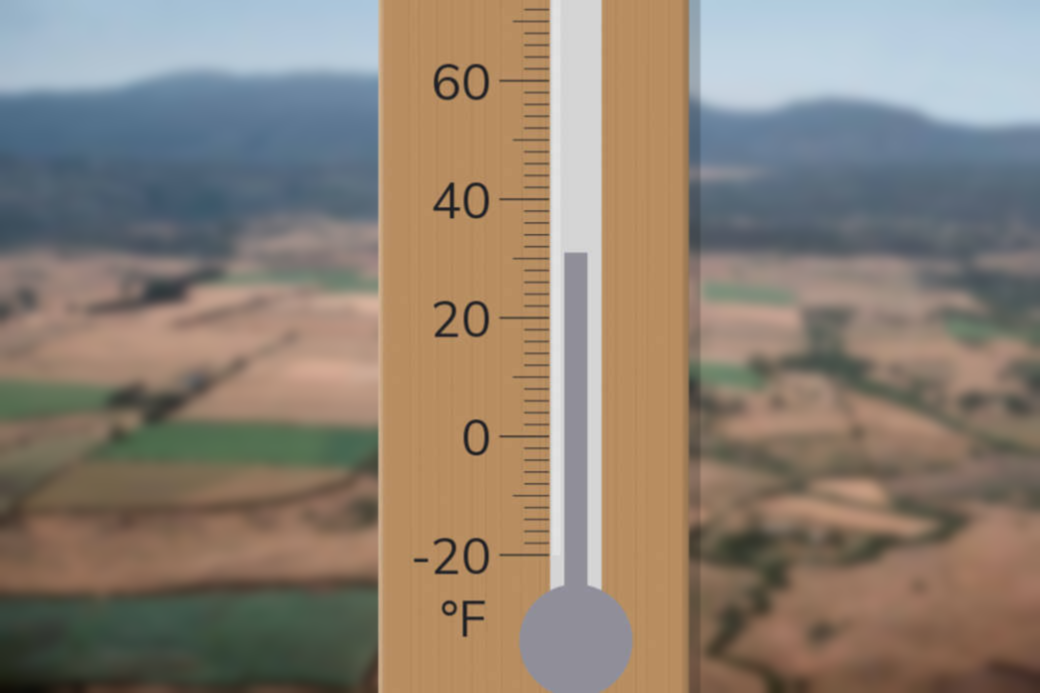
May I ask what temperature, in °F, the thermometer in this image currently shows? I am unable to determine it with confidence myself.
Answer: 31 °F
